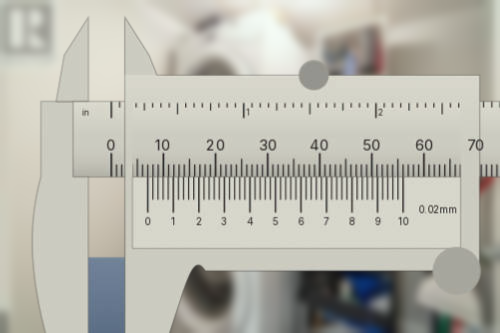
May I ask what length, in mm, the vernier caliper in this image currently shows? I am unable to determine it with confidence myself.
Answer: 7.0 mm
